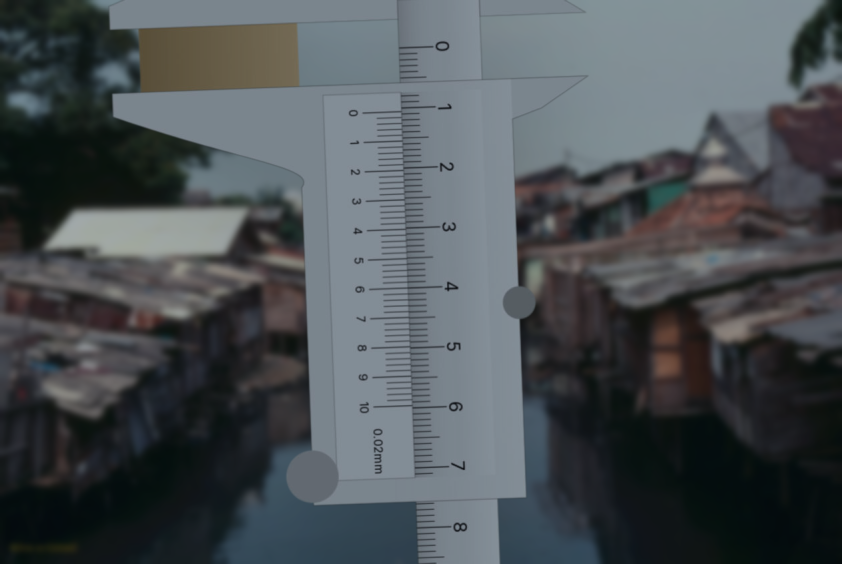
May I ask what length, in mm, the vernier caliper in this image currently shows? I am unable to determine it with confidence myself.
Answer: 10.6 mm
